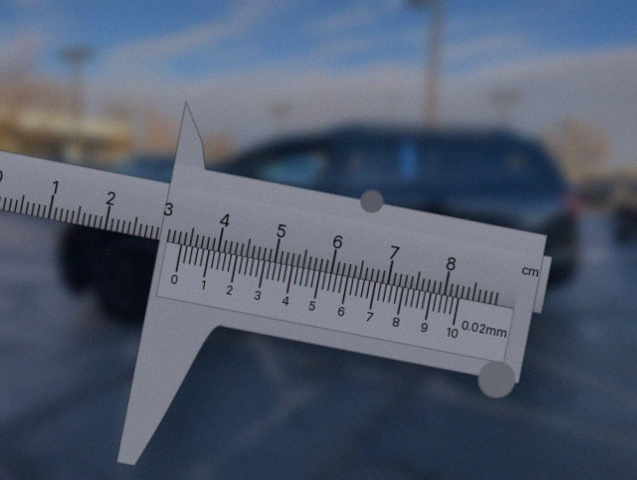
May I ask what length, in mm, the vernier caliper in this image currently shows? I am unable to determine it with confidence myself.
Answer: 33.5 mm
